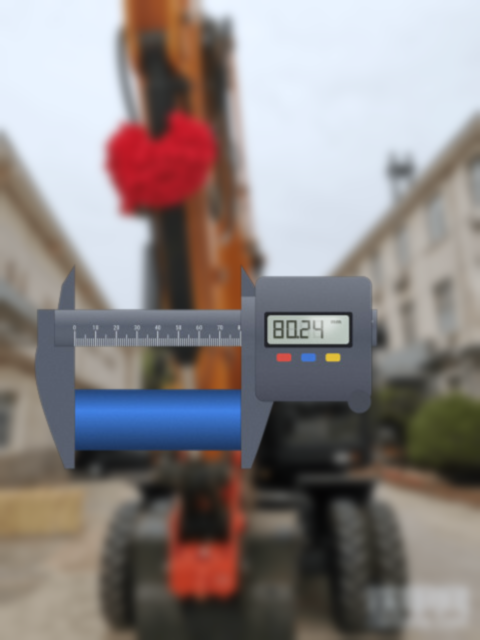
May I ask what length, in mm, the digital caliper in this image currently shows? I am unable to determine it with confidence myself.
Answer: 80.24 mm
